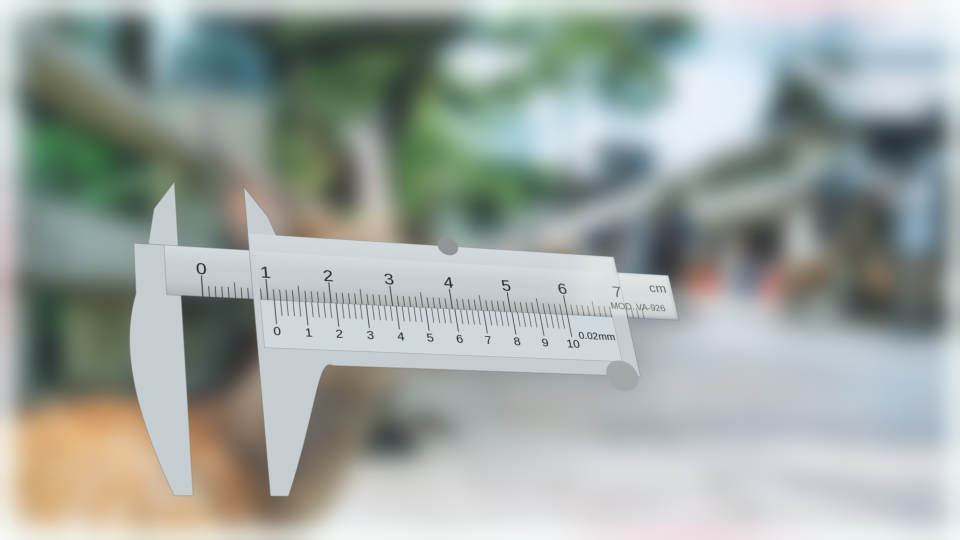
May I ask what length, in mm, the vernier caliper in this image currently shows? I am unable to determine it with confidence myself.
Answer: 11.0 mm
